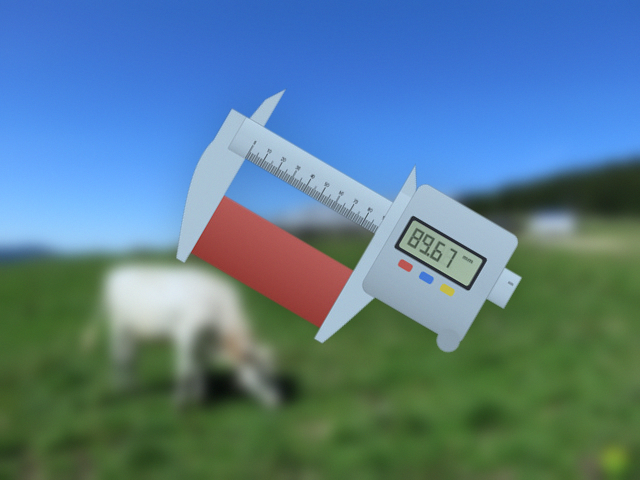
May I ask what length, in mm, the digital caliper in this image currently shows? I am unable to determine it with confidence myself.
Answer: 89.67 mm
